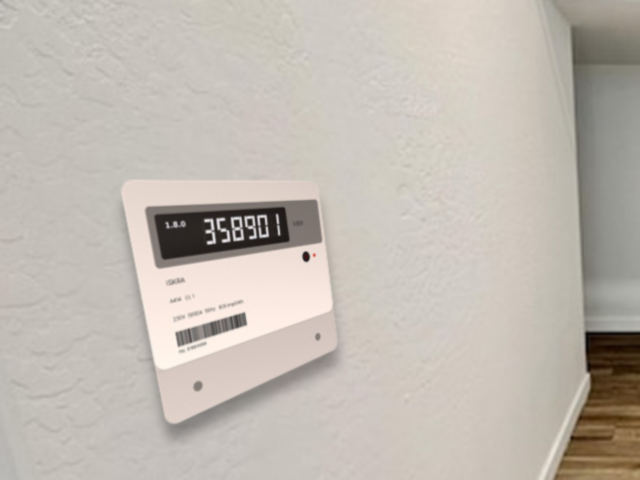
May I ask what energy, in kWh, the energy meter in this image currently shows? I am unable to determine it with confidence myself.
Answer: 358901 kWh
